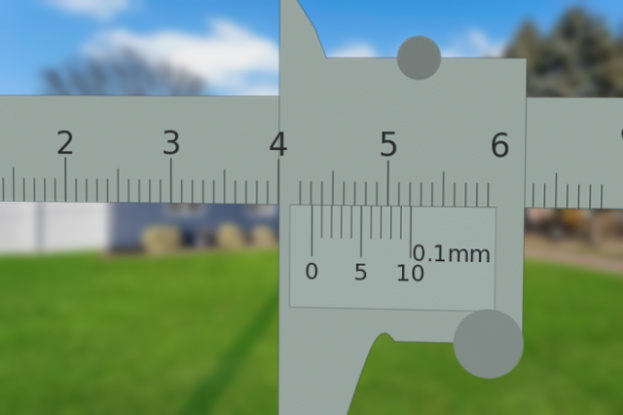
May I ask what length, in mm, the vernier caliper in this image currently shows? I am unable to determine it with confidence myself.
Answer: 43.1 mm
